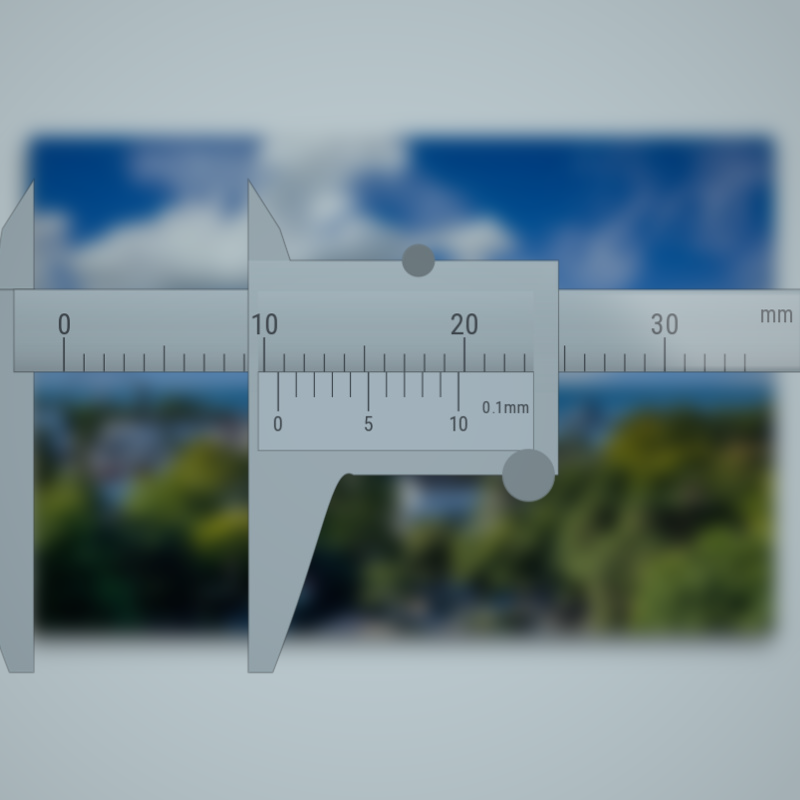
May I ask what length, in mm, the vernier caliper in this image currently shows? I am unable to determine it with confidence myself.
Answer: 10.7 mm
